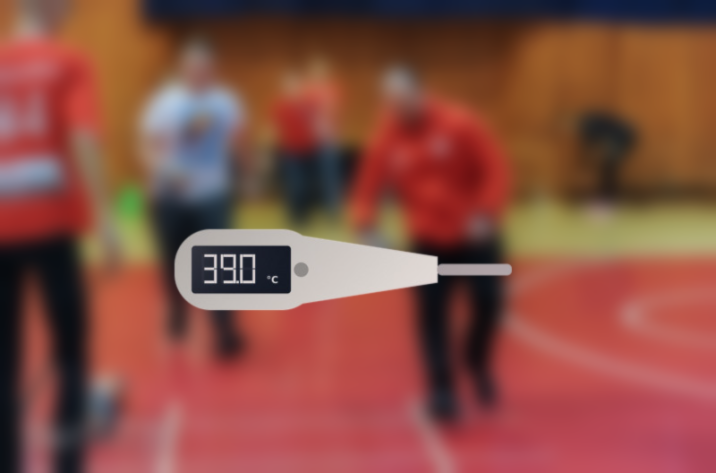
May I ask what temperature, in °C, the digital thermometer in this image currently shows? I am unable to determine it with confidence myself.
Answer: 39.0 °C
